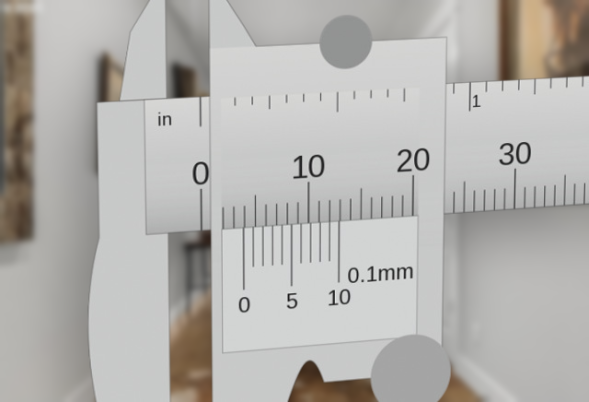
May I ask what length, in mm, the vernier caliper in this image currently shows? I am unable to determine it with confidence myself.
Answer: 3.9 mm
